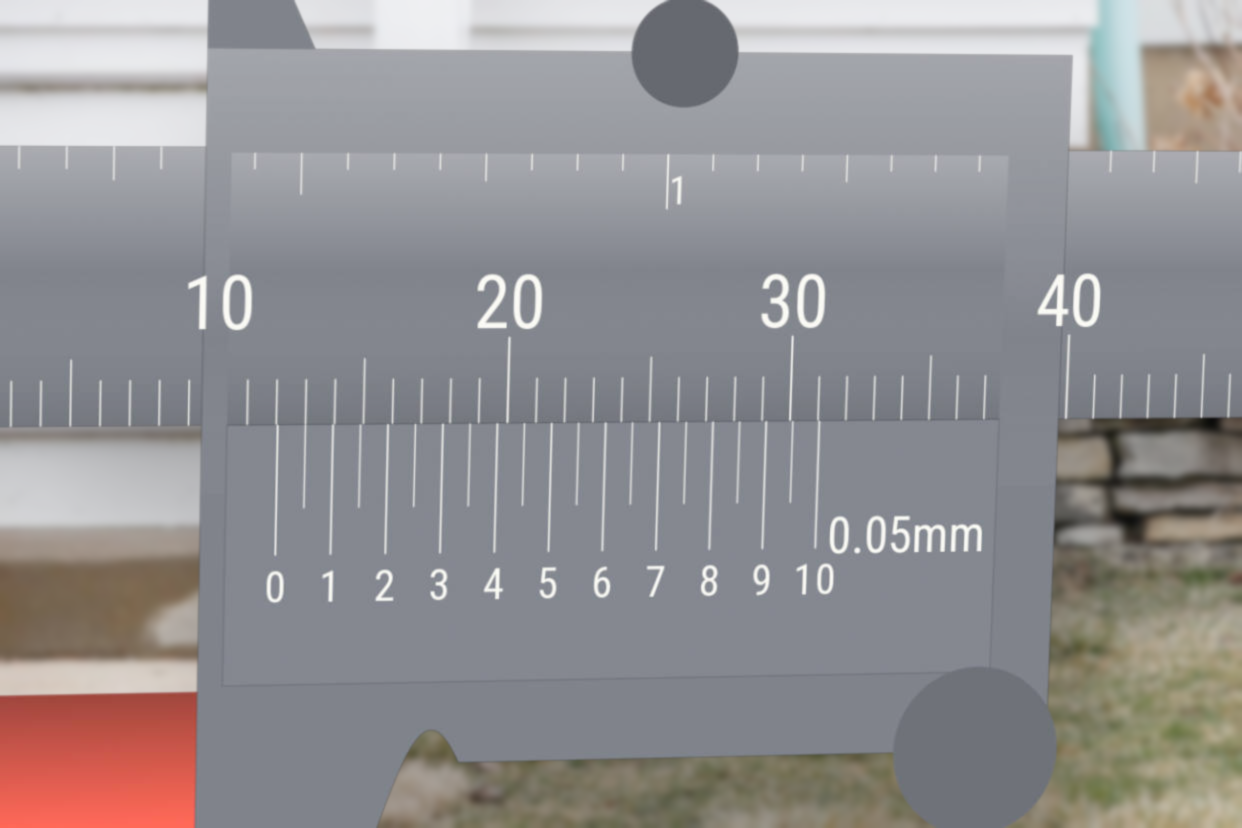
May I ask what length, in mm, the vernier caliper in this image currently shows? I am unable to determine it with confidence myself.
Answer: 12.05 mm
